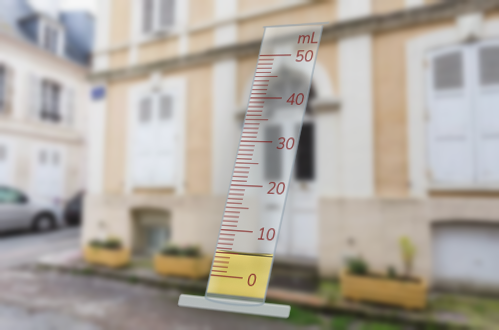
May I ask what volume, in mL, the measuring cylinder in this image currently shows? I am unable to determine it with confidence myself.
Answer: 5 mL
